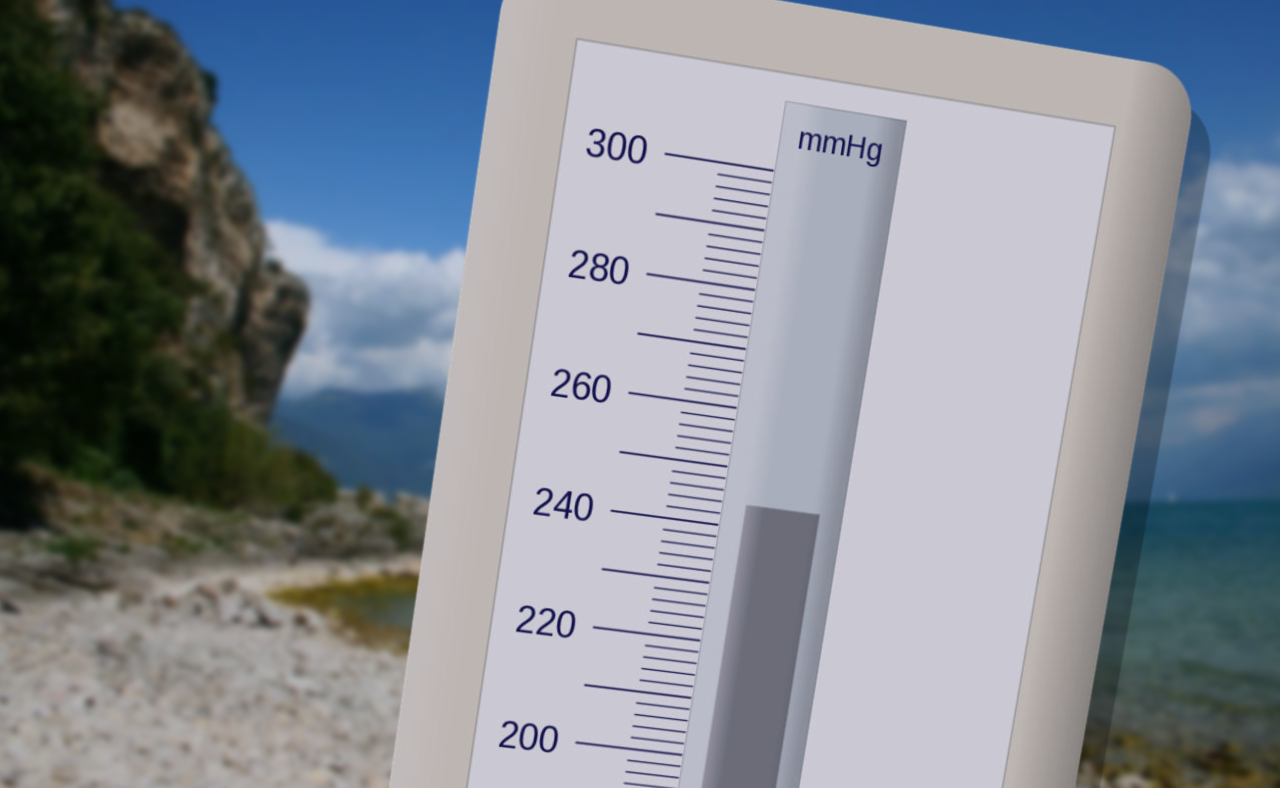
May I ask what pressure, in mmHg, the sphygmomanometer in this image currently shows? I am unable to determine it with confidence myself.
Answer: 244 mmHg
